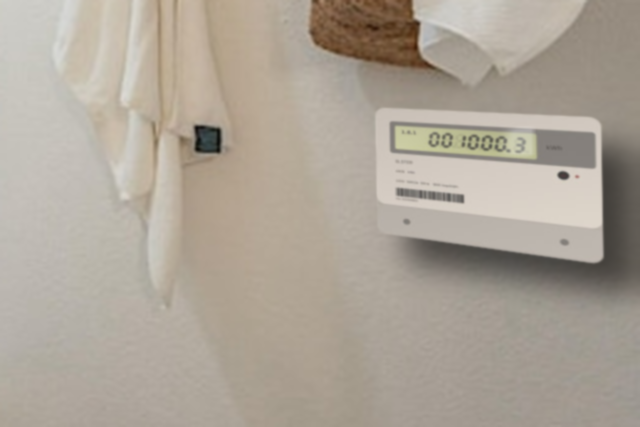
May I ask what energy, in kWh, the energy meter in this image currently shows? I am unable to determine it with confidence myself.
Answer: 1000.3 kWh
